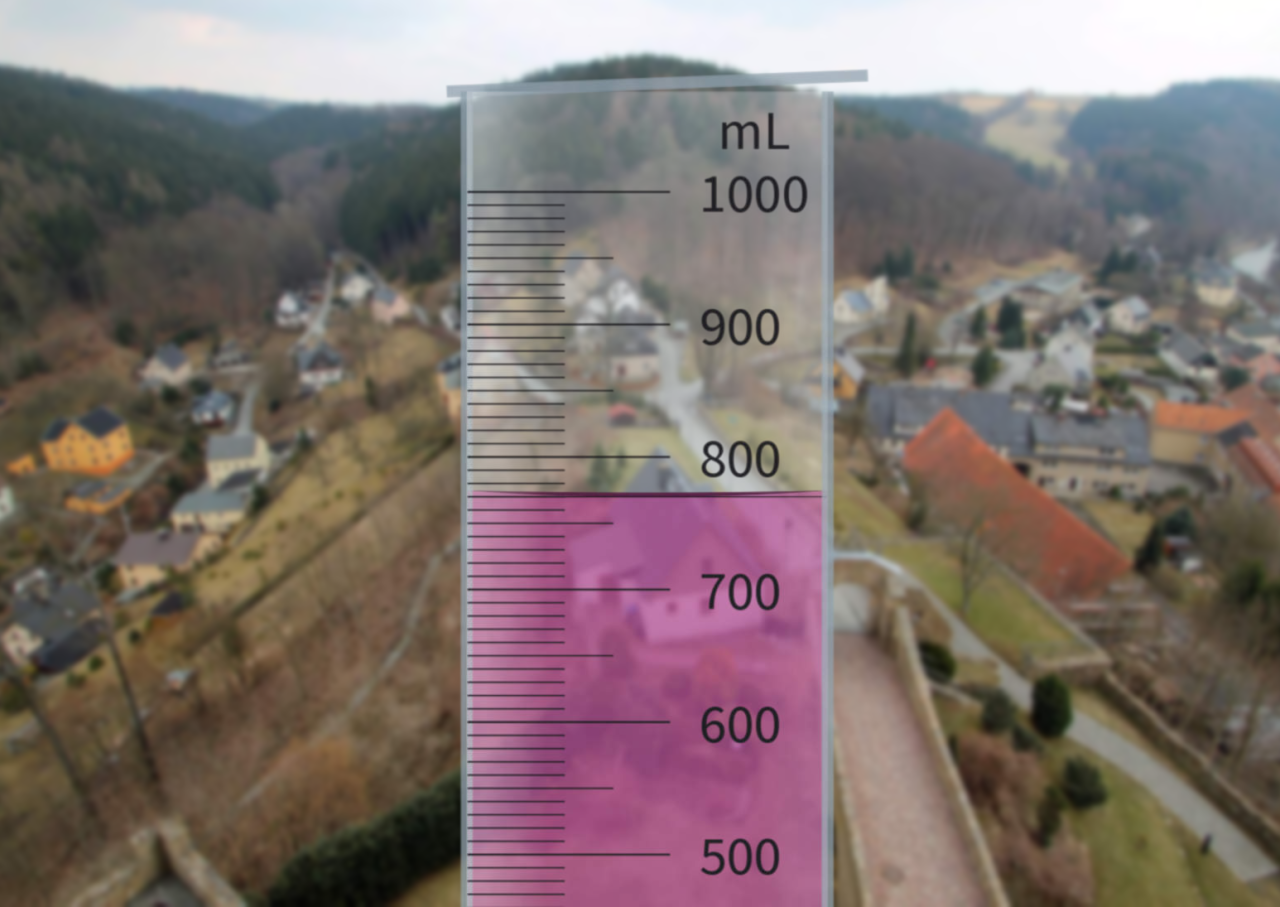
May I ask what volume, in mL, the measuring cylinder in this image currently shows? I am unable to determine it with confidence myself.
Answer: 770 mL
